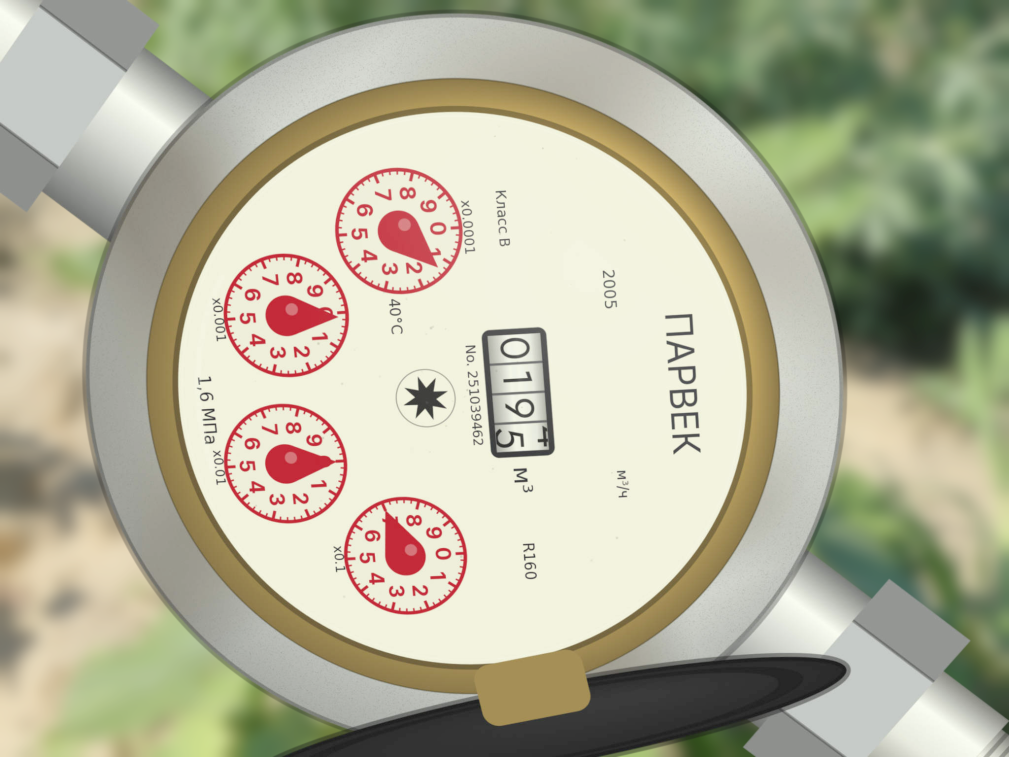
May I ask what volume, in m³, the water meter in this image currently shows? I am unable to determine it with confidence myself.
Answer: 194.7001 m³
